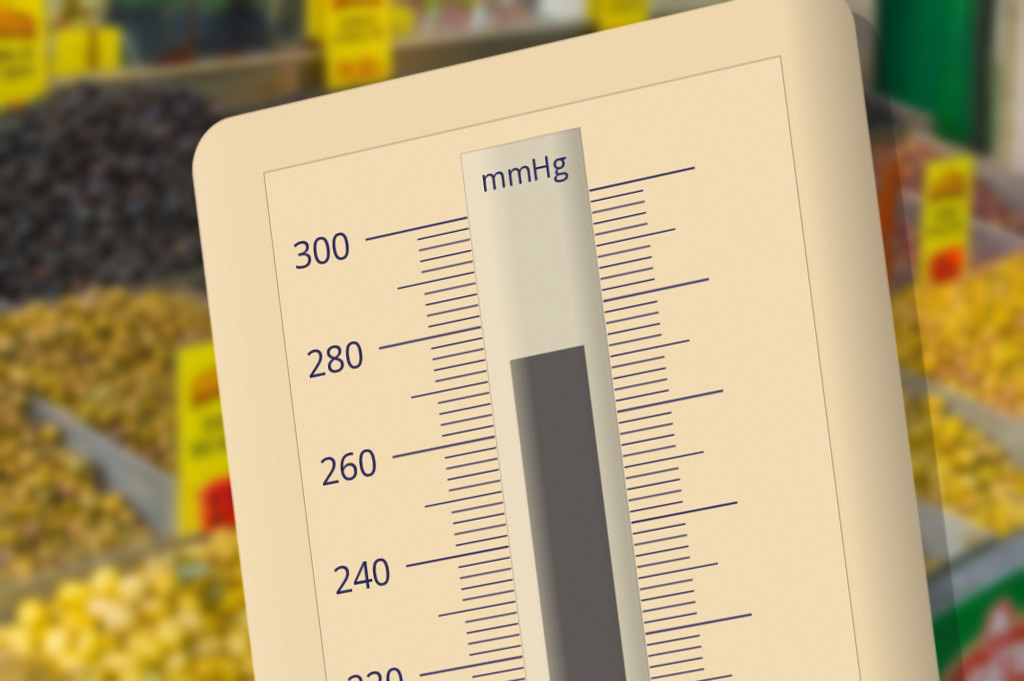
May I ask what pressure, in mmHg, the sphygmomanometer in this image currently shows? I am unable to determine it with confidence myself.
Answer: 273 mmHg
